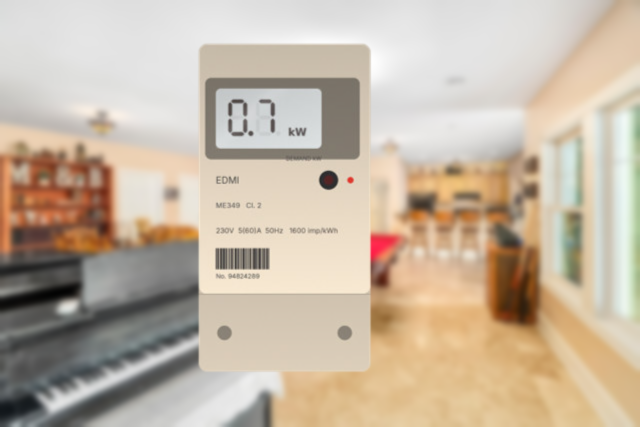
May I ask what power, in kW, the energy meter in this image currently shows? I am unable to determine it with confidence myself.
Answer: 0.7 kW
